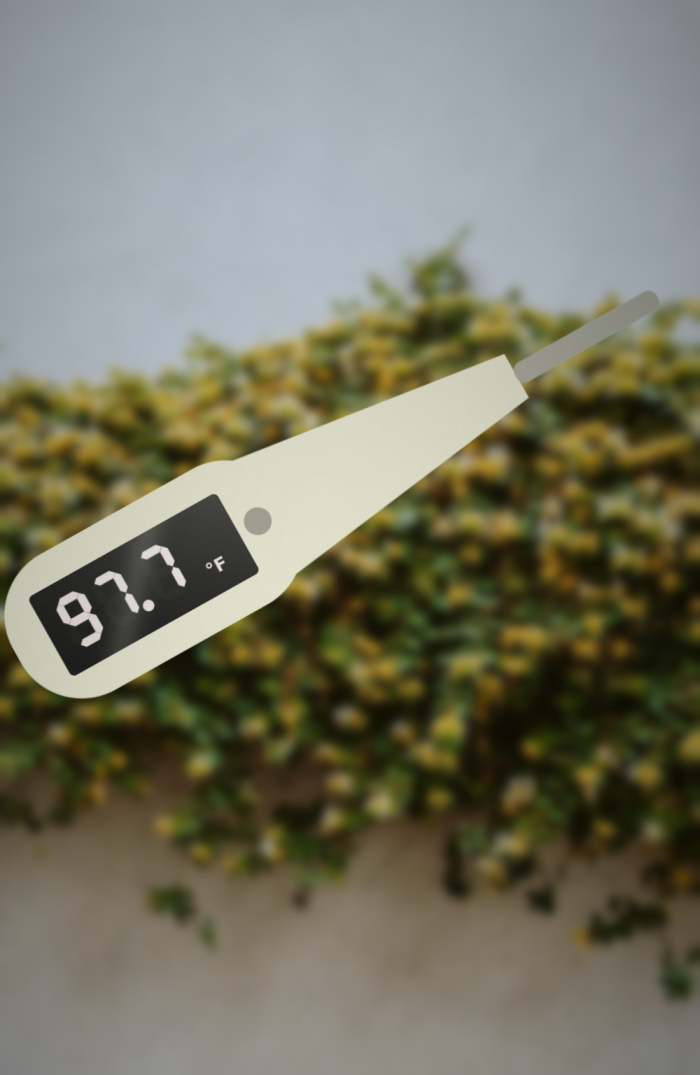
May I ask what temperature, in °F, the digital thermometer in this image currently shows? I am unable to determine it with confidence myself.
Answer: 97.7 °F
